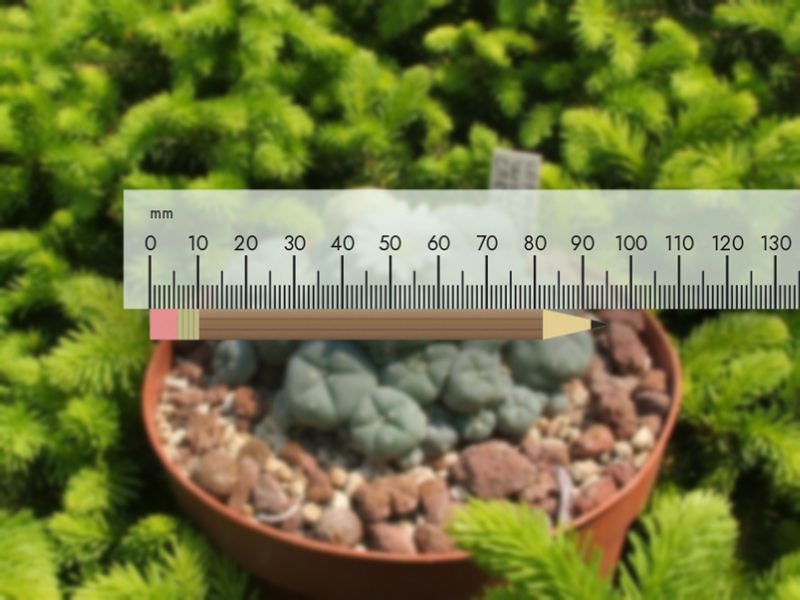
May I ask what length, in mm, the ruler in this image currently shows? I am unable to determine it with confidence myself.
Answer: 95 mm
